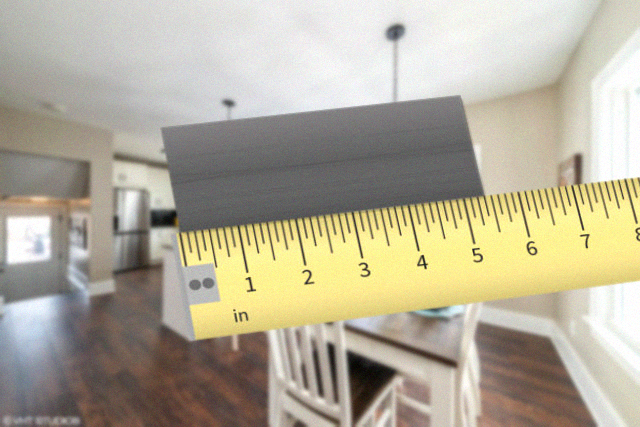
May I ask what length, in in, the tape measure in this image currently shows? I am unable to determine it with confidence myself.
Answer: 5.375 in
